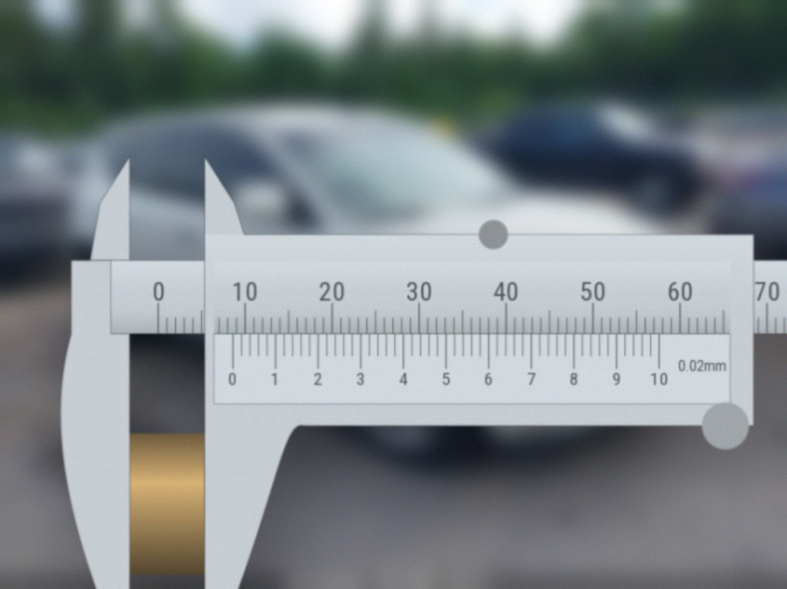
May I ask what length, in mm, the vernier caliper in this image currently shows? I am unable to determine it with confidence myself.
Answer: 8.6 mm
